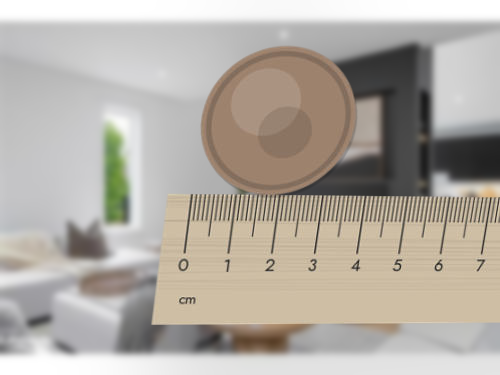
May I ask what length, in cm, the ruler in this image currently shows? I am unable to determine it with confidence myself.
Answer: 3.5 cm
